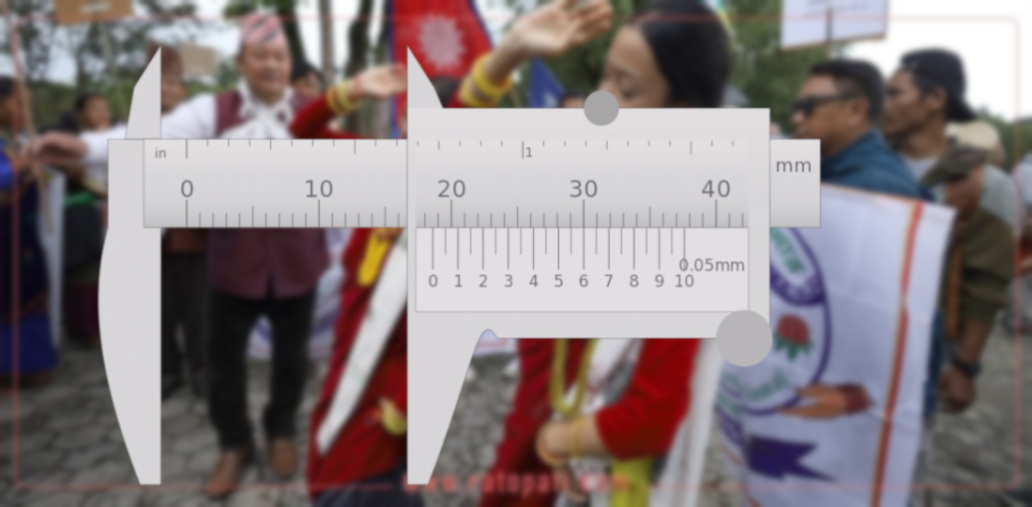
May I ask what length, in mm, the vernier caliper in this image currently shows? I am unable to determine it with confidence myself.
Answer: 18.6 mm
